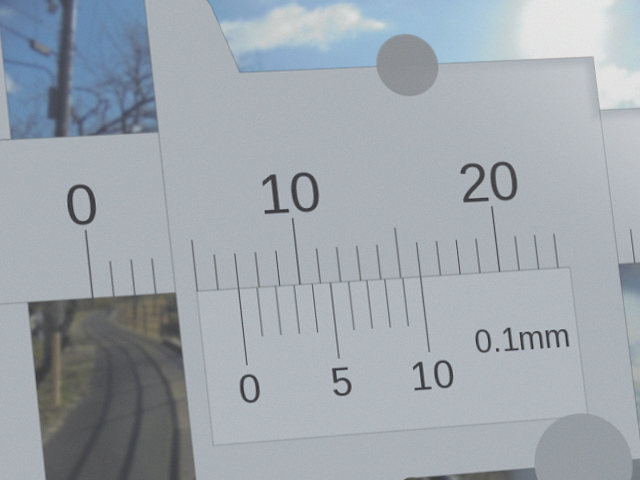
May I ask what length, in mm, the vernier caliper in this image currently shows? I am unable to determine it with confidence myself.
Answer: 7.0 mm
